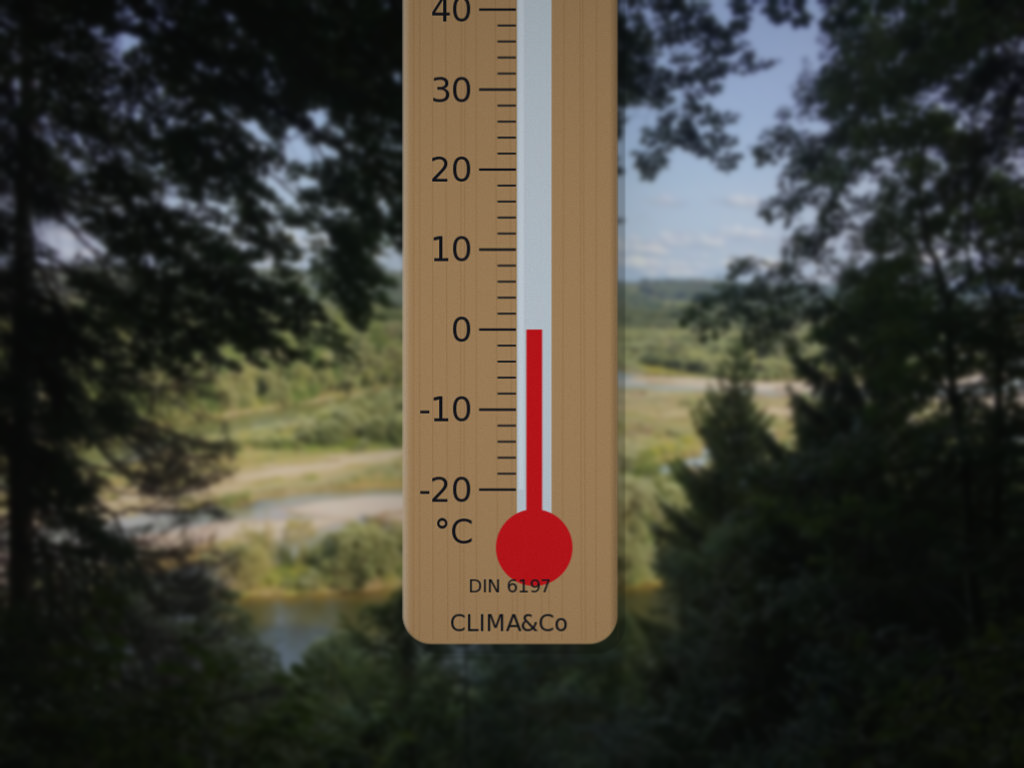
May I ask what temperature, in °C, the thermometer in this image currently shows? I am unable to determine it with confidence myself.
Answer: 0 °C
